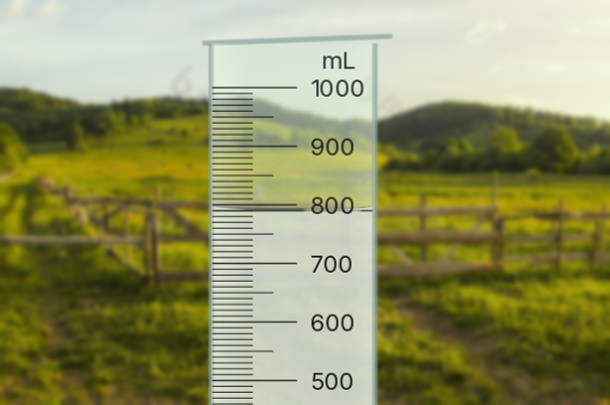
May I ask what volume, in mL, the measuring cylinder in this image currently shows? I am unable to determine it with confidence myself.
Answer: 790 mL
